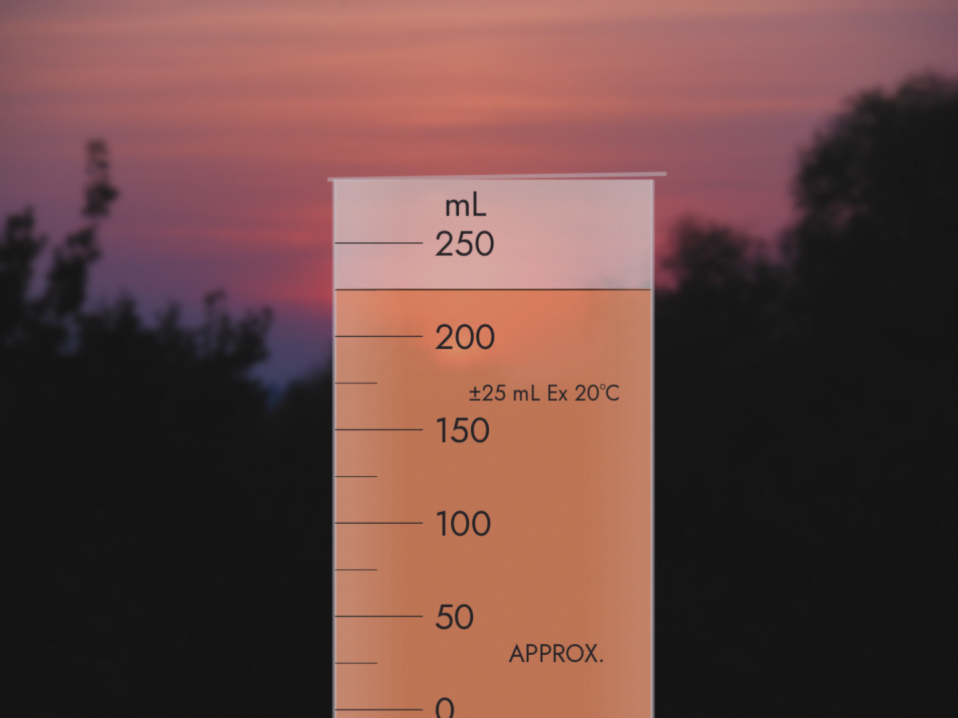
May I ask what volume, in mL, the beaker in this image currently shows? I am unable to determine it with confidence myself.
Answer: 225 mL
